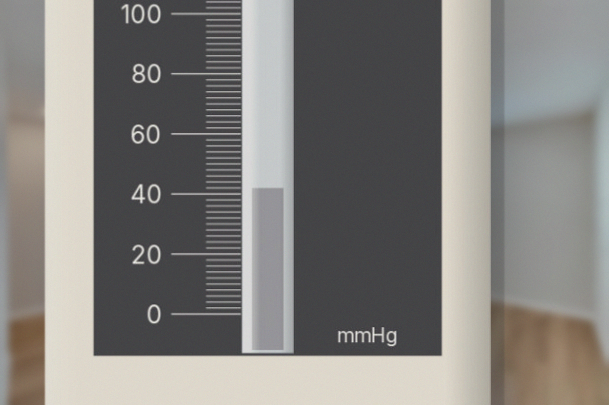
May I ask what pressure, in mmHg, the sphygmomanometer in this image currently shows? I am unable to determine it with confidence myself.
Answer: 42 mmHg
